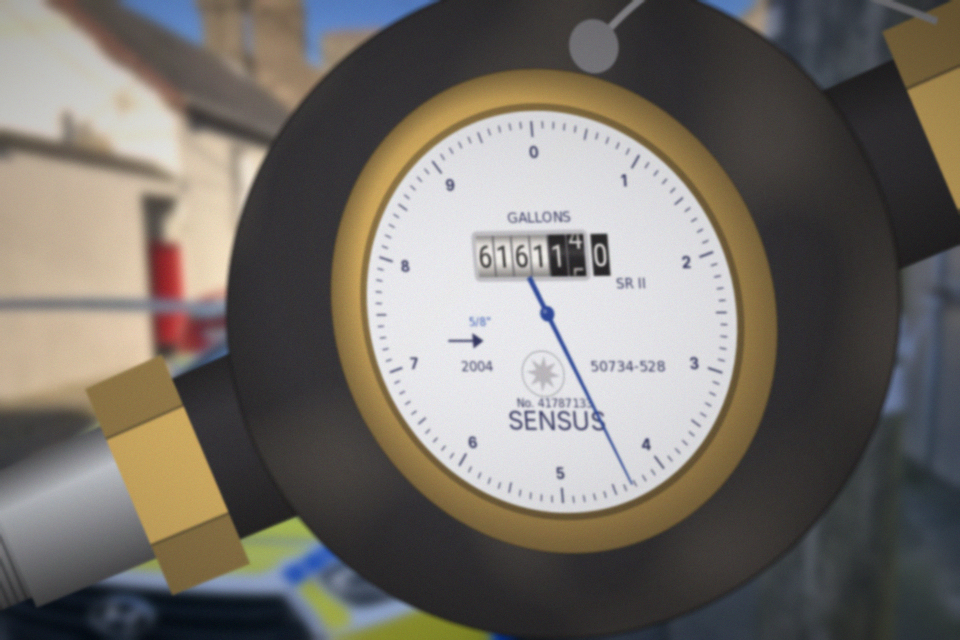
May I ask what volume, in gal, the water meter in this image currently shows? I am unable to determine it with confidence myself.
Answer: 6161144.3 gal
